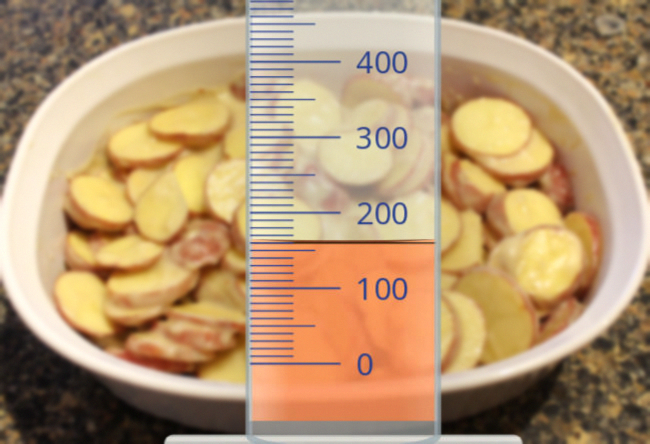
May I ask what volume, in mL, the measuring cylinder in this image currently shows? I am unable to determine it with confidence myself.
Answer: 160 mL
